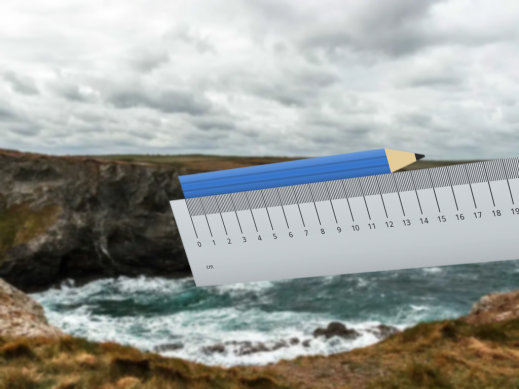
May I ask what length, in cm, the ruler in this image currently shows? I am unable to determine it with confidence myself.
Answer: 15 cm
